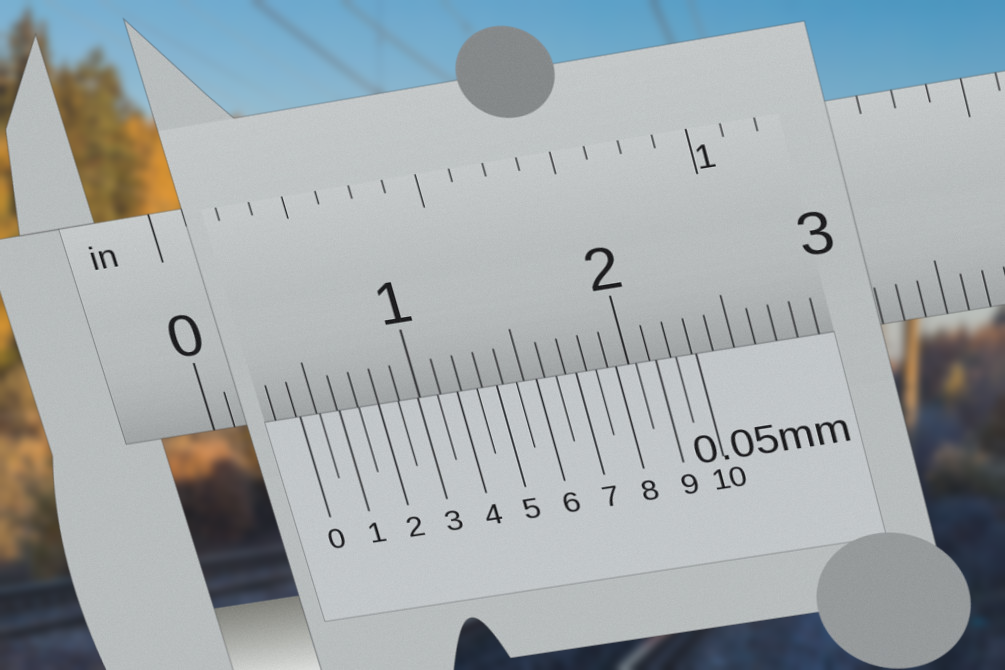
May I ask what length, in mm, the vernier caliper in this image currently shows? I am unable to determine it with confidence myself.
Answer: 4.2 mm
